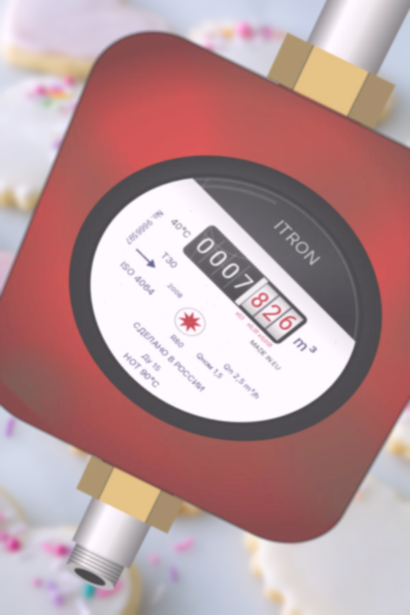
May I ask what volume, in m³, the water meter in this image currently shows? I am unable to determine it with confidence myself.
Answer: 7.826 m³
